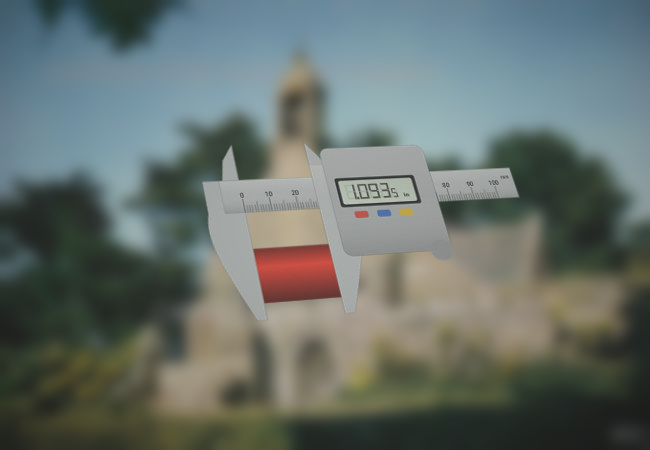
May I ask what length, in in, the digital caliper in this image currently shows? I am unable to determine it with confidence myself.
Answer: 1.0935 in
